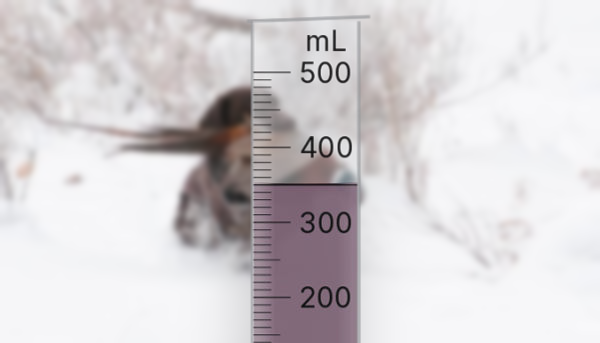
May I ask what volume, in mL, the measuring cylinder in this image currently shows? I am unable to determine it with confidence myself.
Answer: 350 mL
